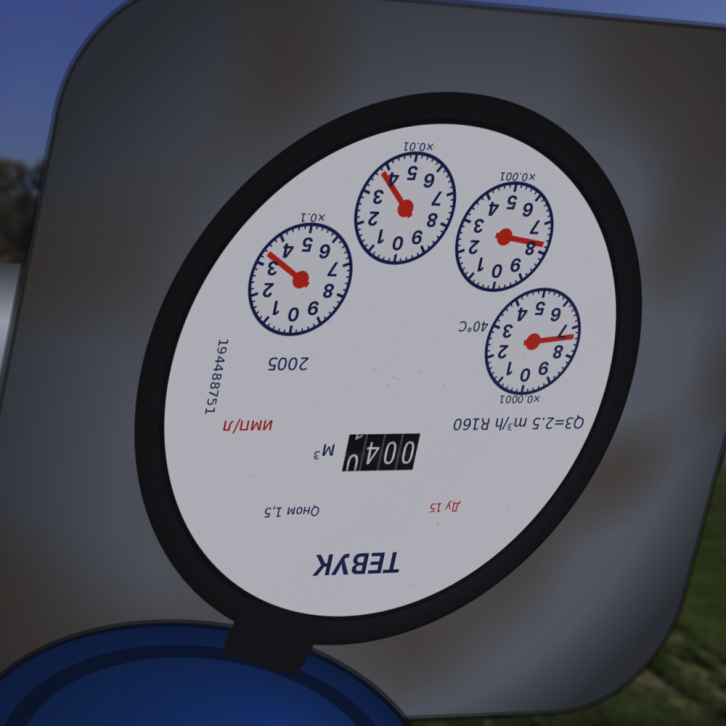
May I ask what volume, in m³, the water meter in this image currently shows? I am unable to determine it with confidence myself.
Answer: 40.3377 m³
